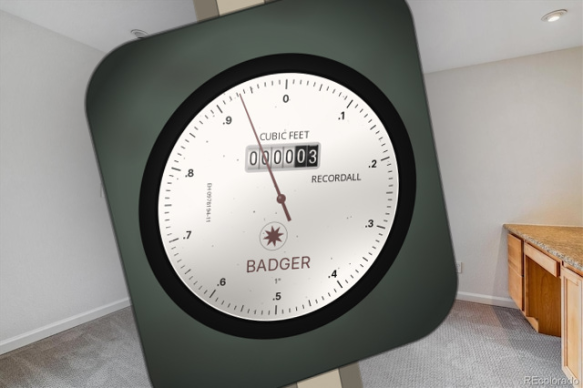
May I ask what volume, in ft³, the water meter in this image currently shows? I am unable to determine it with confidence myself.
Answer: 2.93 ft³
